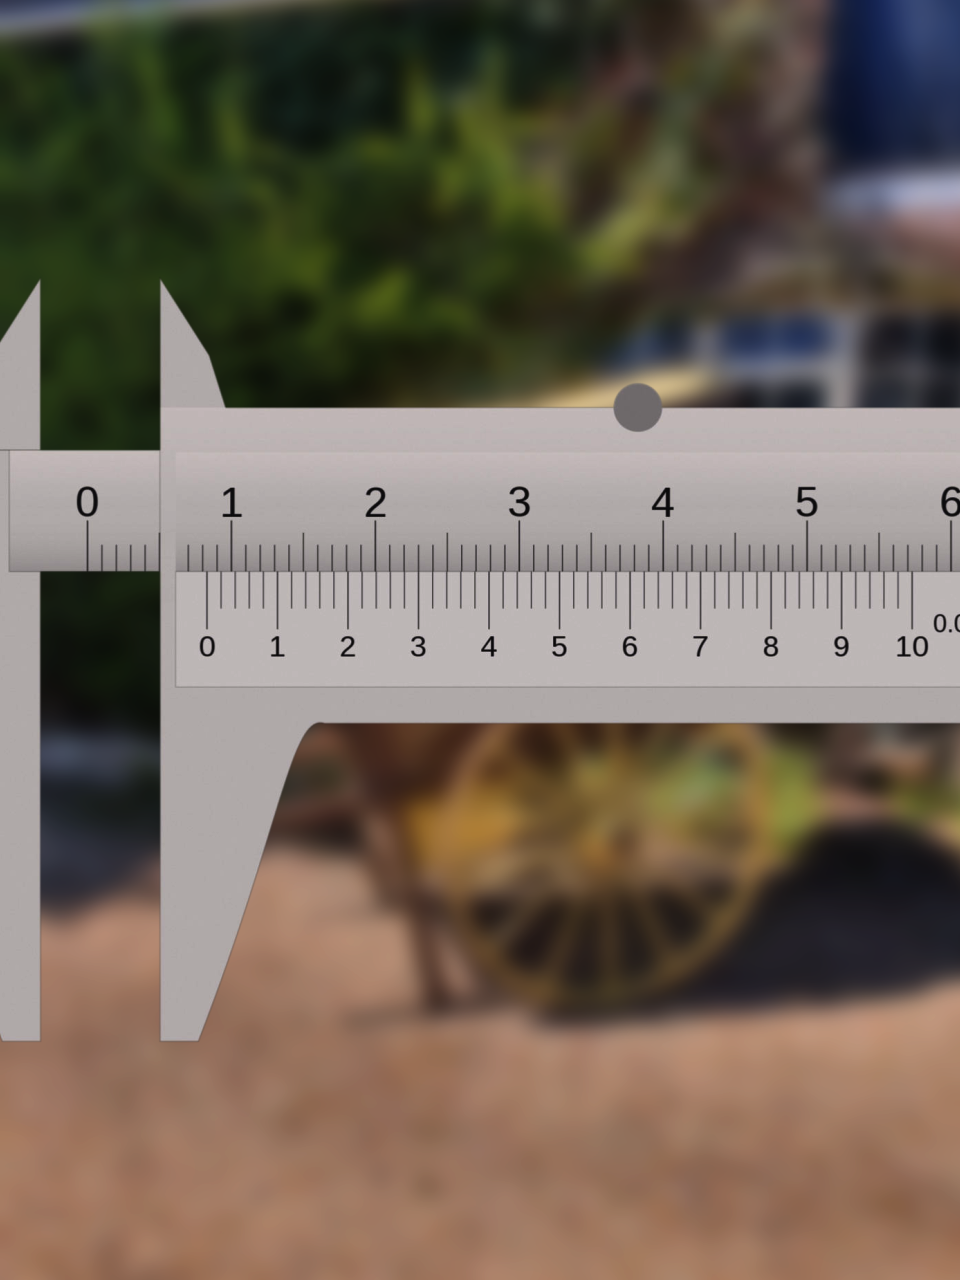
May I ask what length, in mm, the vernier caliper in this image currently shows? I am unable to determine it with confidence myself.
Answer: 8.3 mm
